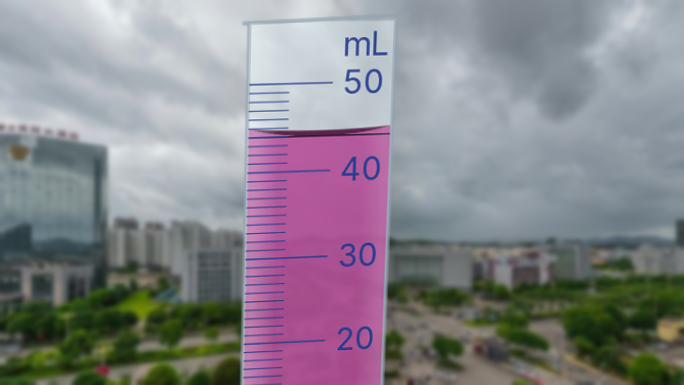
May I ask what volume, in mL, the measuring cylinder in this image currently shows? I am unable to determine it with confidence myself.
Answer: 44 mL
